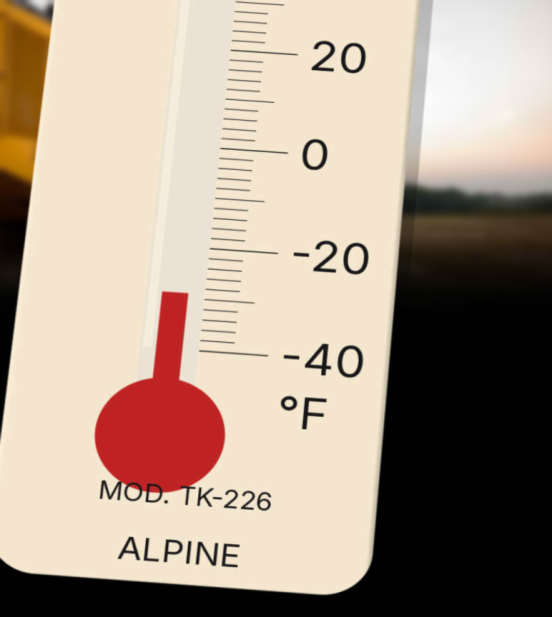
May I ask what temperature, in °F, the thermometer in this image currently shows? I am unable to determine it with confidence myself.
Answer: -29 °F
